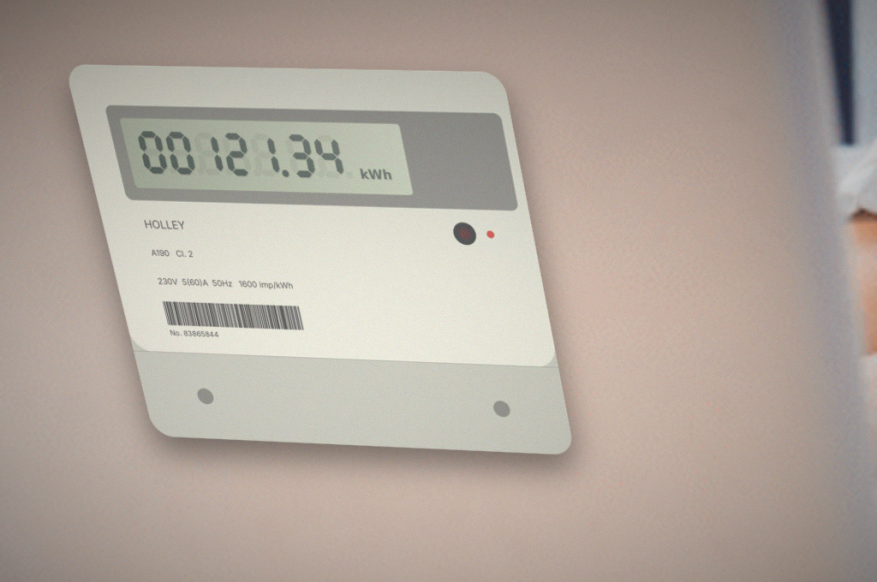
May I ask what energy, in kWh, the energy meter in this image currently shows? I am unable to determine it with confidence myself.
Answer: 121.34 kWh
